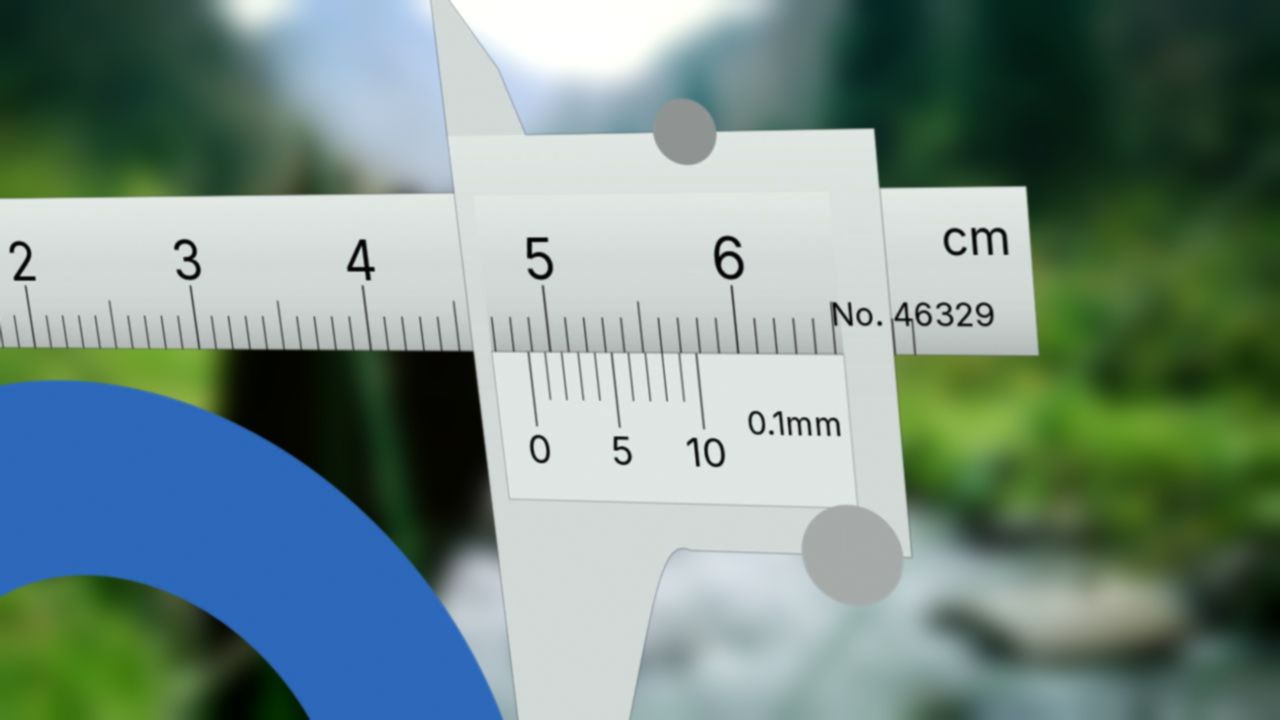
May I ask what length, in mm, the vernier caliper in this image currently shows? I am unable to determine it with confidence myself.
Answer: 48.8 mm
